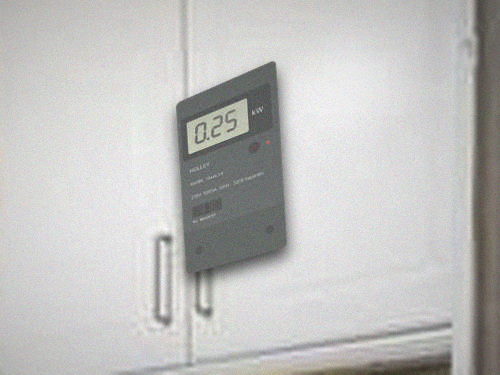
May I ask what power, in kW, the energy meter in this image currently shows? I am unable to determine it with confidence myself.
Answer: 0.25 kW
